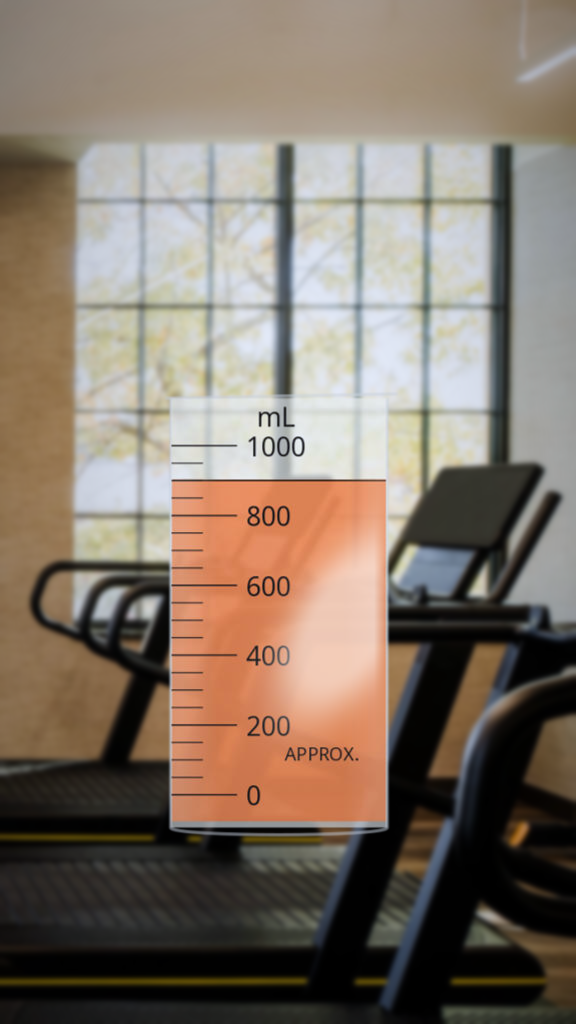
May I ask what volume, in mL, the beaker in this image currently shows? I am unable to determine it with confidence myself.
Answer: 900 mL
